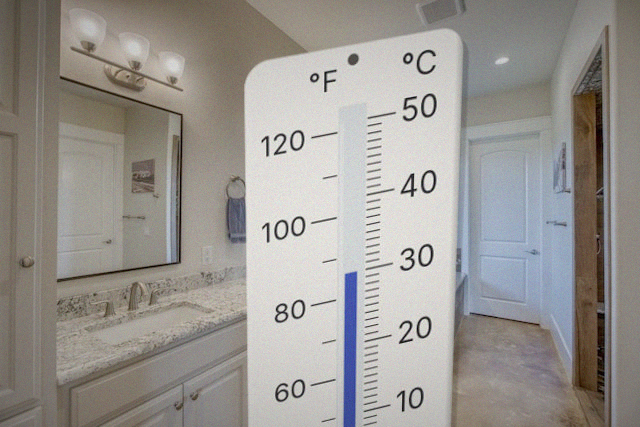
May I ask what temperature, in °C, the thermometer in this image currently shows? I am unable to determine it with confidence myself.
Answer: 30 °C
